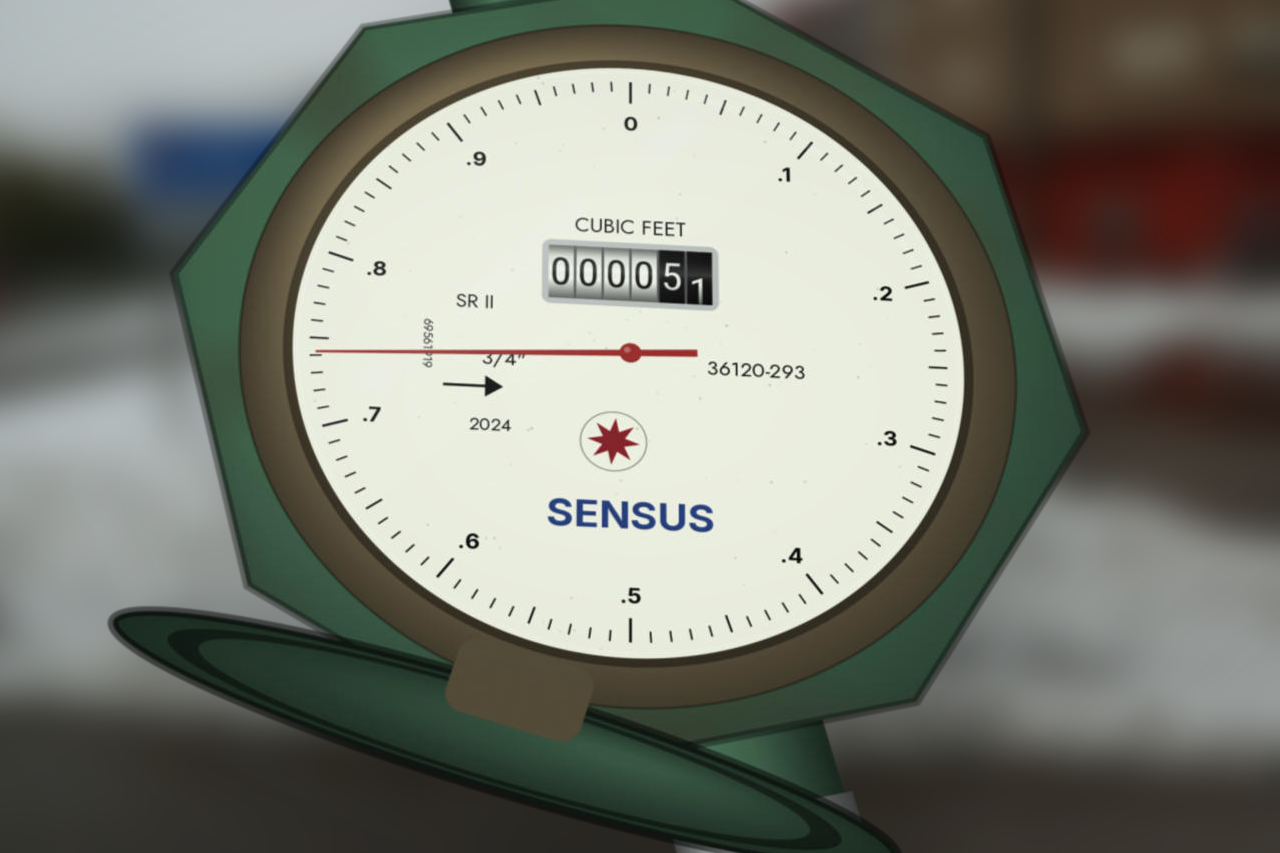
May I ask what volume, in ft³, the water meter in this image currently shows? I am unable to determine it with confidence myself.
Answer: 50.74 ft³
